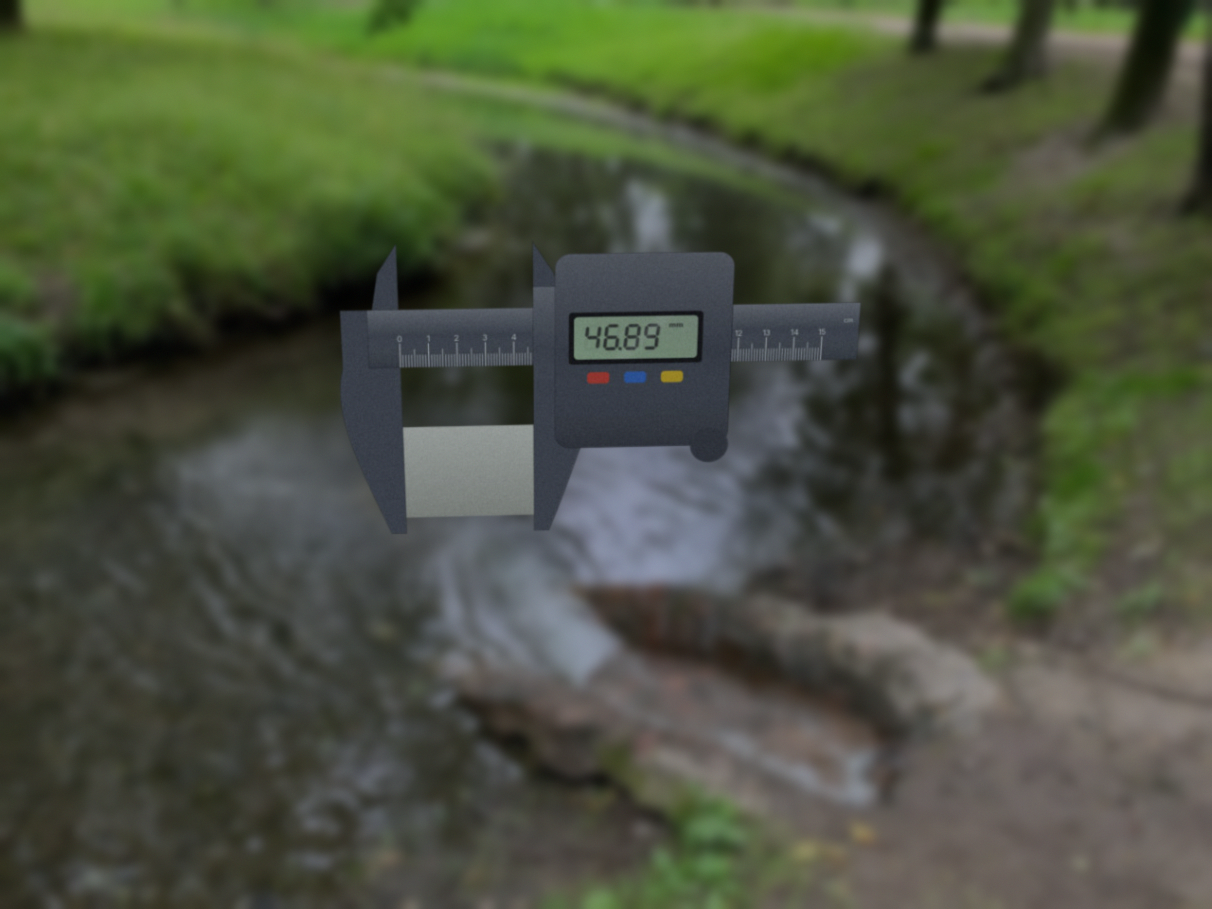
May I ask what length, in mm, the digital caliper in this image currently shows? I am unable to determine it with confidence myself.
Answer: 46.89 mm
